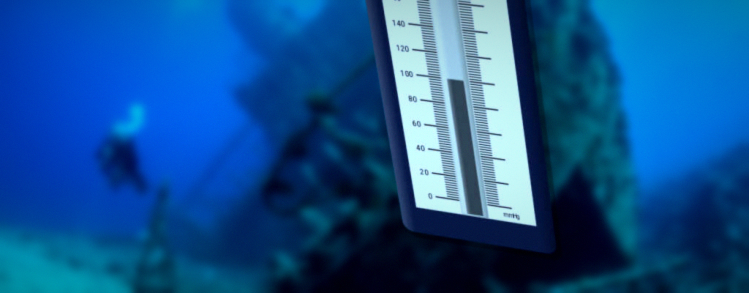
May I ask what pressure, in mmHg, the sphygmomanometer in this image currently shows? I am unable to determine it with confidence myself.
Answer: 100 mmHg
